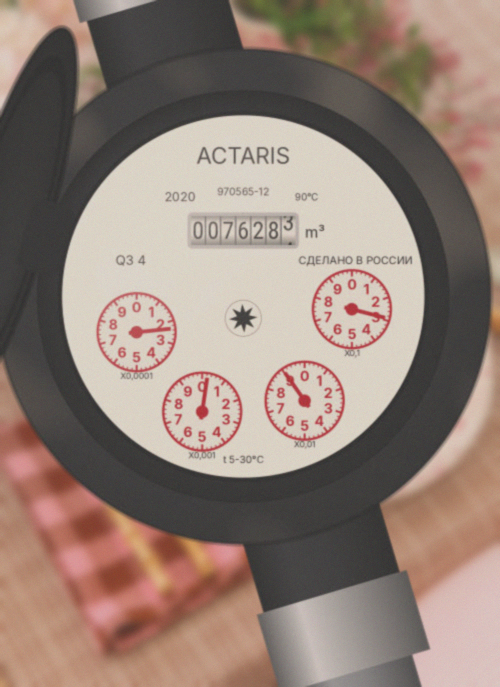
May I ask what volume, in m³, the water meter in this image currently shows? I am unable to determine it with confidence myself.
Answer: 76283.2902 m³
